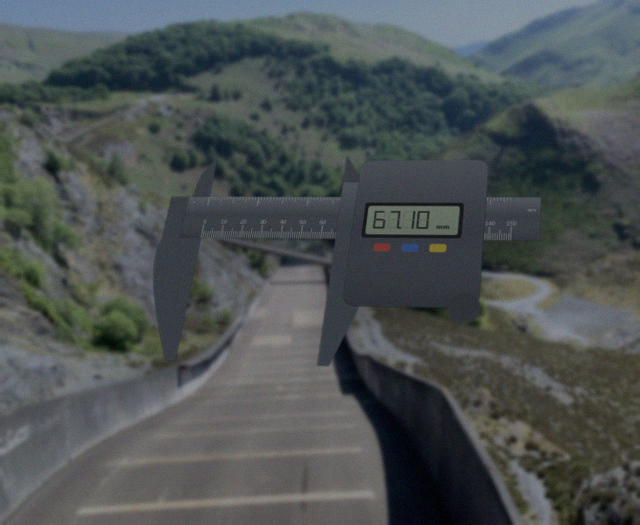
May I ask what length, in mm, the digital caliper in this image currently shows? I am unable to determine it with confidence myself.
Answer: 67.10 mm
